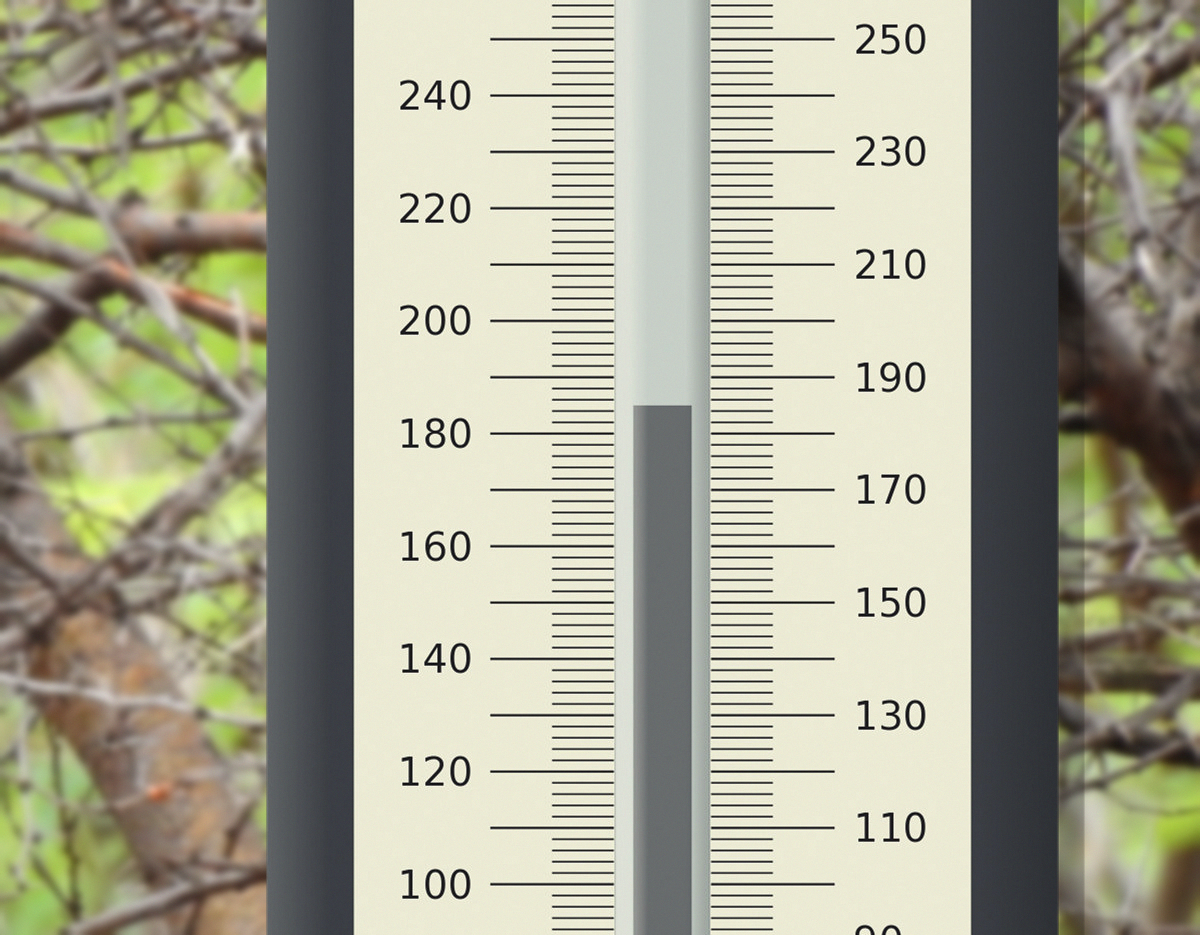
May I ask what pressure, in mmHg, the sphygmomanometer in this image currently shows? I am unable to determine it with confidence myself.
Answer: 185 mmHg
